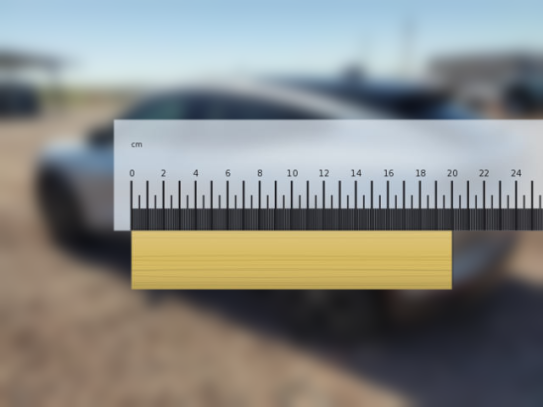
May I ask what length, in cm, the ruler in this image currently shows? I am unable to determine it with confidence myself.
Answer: 20 cm
